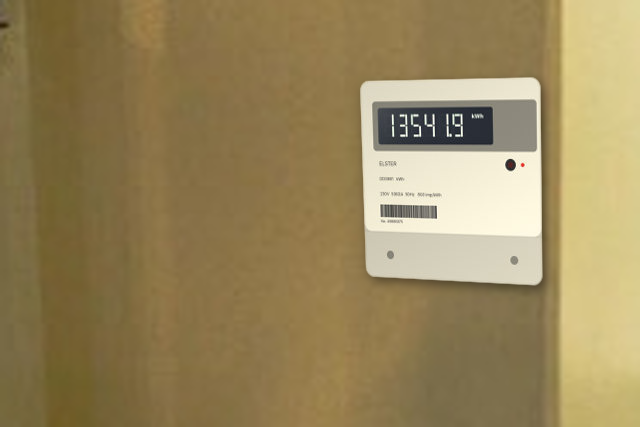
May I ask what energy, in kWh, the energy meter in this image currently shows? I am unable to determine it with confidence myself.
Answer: 13541.9 kWh
